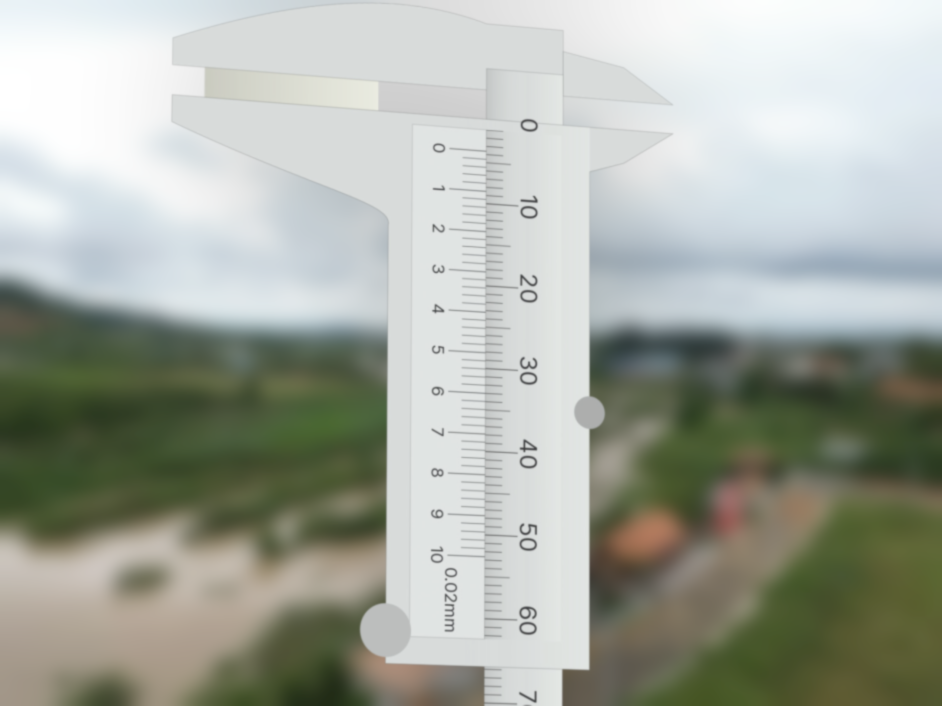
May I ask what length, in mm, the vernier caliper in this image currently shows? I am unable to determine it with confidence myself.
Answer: 3.6 mm
